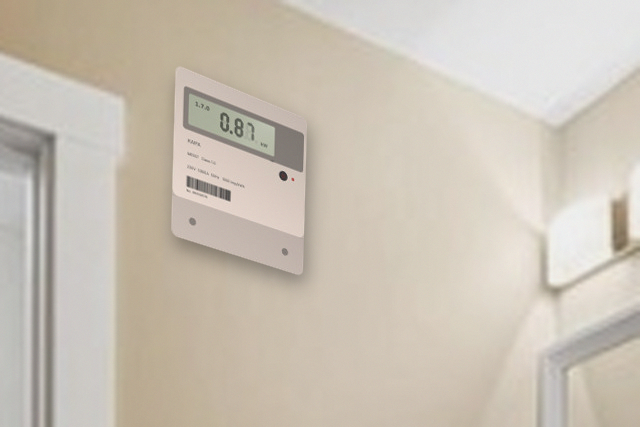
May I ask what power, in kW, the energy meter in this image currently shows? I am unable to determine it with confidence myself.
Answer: 0.87 kW
